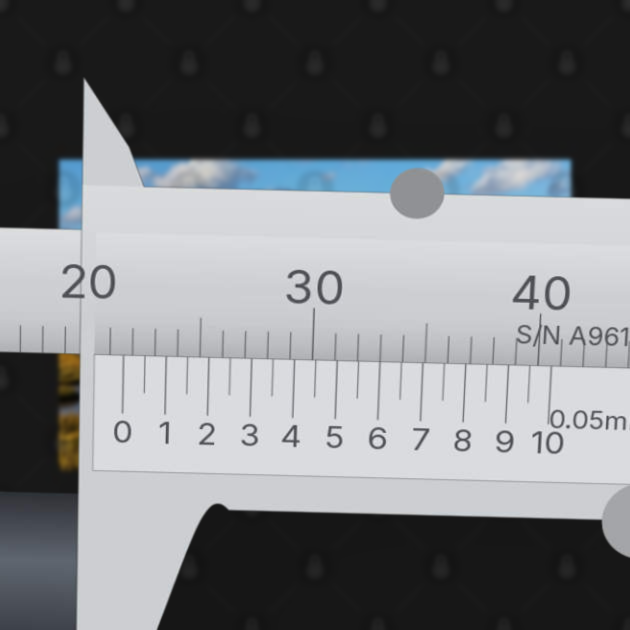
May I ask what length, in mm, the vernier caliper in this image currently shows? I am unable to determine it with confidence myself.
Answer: 21.6 mm
